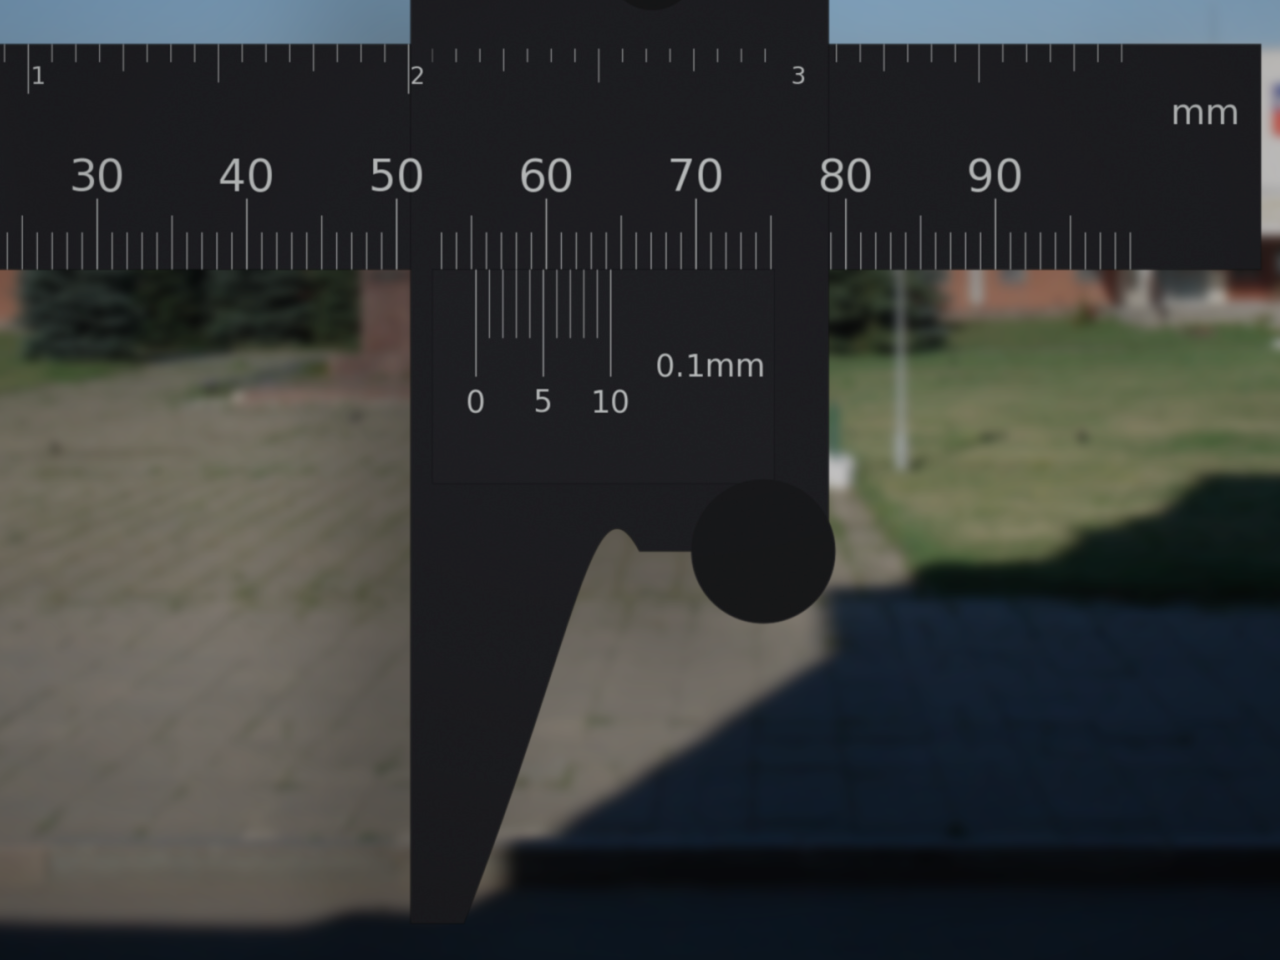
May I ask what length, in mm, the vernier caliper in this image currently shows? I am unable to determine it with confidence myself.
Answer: 55.3 mm
